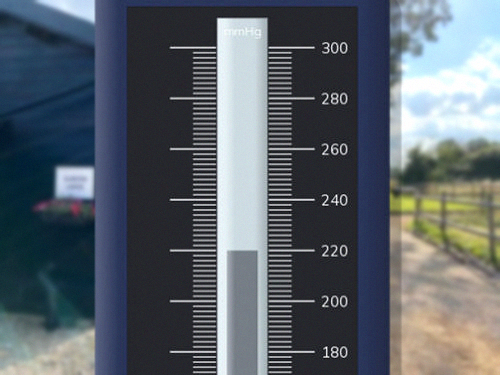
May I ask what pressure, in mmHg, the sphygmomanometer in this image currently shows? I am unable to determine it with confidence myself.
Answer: 220 mmHg
